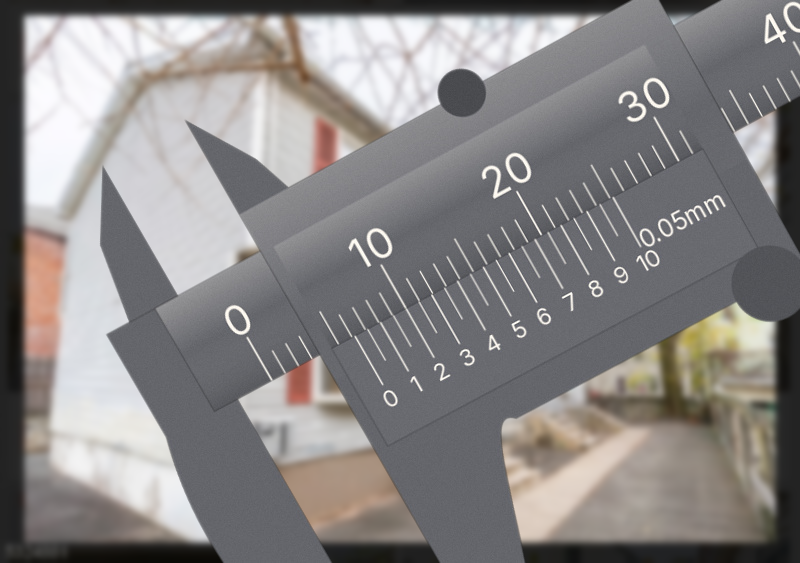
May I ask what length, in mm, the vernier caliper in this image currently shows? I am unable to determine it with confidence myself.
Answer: 6.2 mm
